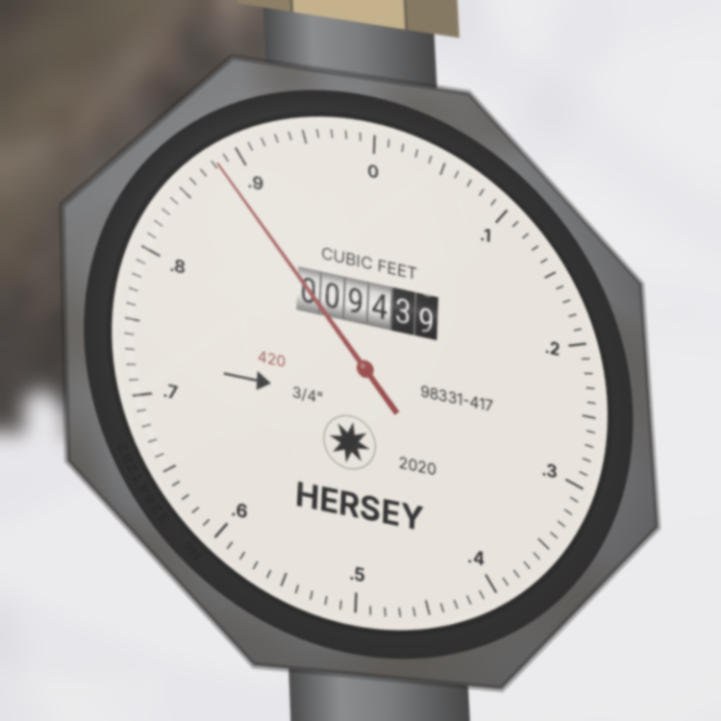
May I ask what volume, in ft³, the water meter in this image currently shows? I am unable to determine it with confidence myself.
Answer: 9438.88 ft³
